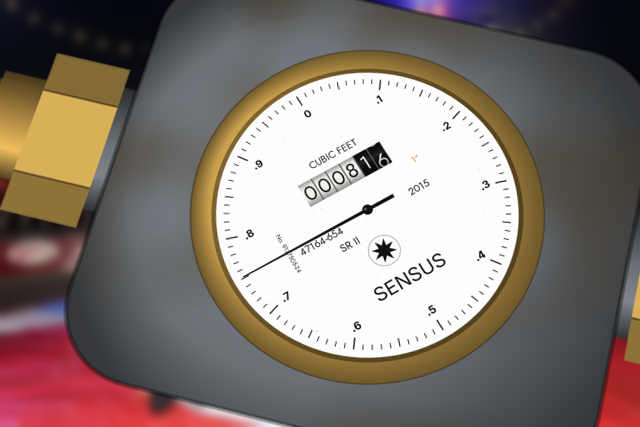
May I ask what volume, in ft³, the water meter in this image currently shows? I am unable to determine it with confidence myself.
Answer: 815.75 ft³
